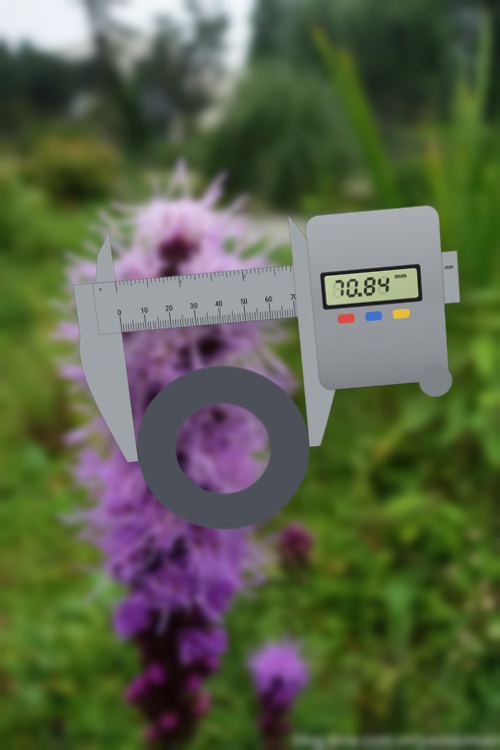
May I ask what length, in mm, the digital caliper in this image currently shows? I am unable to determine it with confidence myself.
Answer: 70.84 mm
